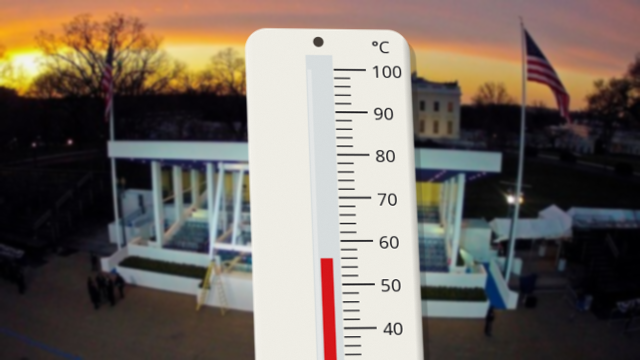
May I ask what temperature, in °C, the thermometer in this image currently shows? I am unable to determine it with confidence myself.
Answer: 56 °C
